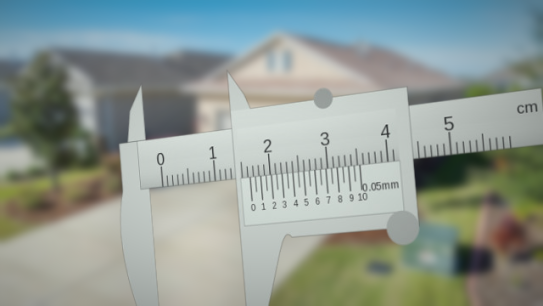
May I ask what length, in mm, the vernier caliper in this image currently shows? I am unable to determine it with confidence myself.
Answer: 16.4 mm
